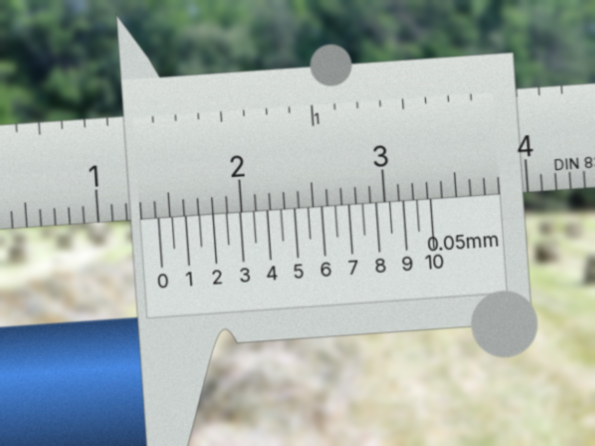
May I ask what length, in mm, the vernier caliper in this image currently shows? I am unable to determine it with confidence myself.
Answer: 14.2 mm
